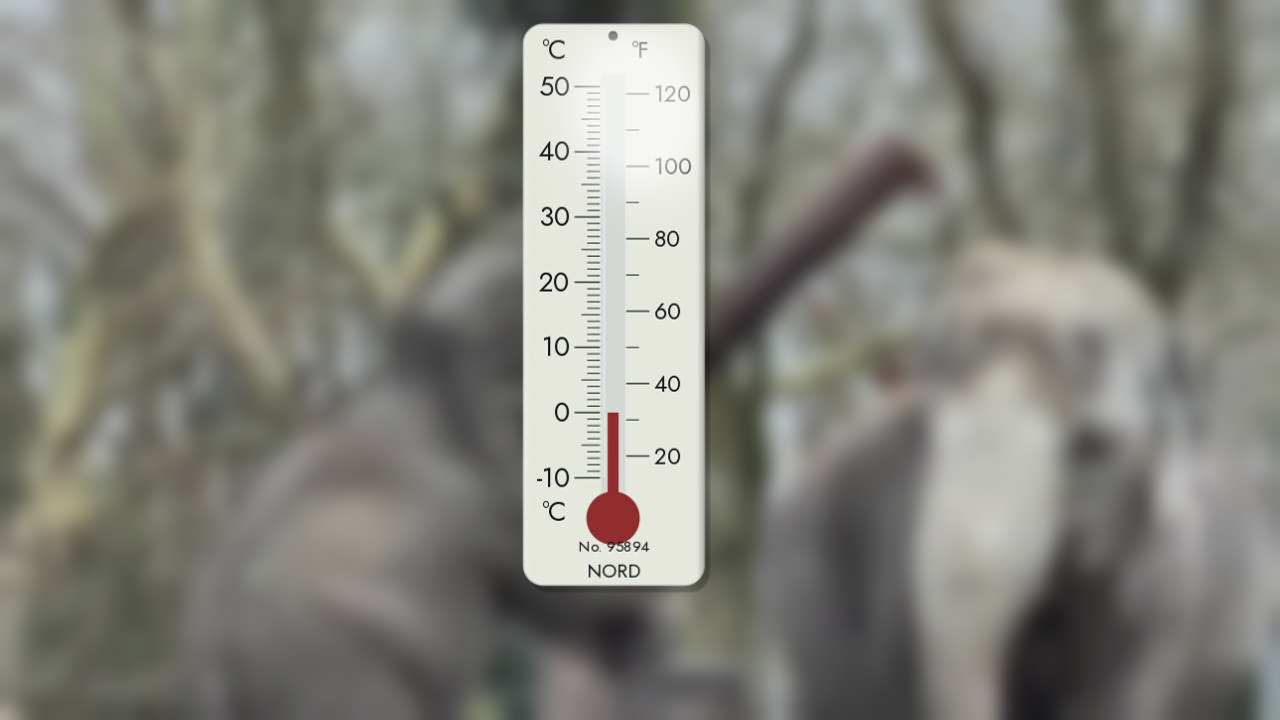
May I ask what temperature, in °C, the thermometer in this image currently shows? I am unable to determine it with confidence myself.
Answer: 0 °C
